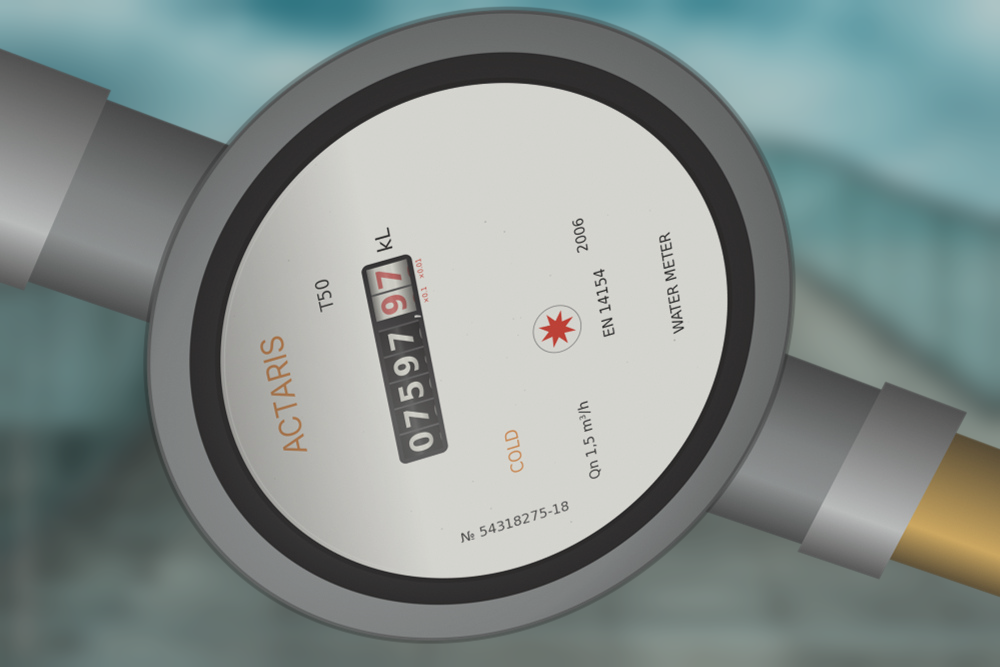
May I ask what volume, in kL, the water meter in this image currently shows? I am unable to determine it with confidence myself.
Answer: 7597.97 kL
